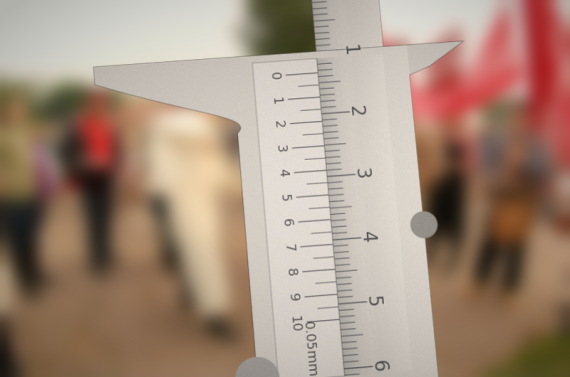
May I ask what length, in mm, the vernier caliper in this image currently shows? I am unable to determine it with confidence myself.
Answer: 13.4 mm
